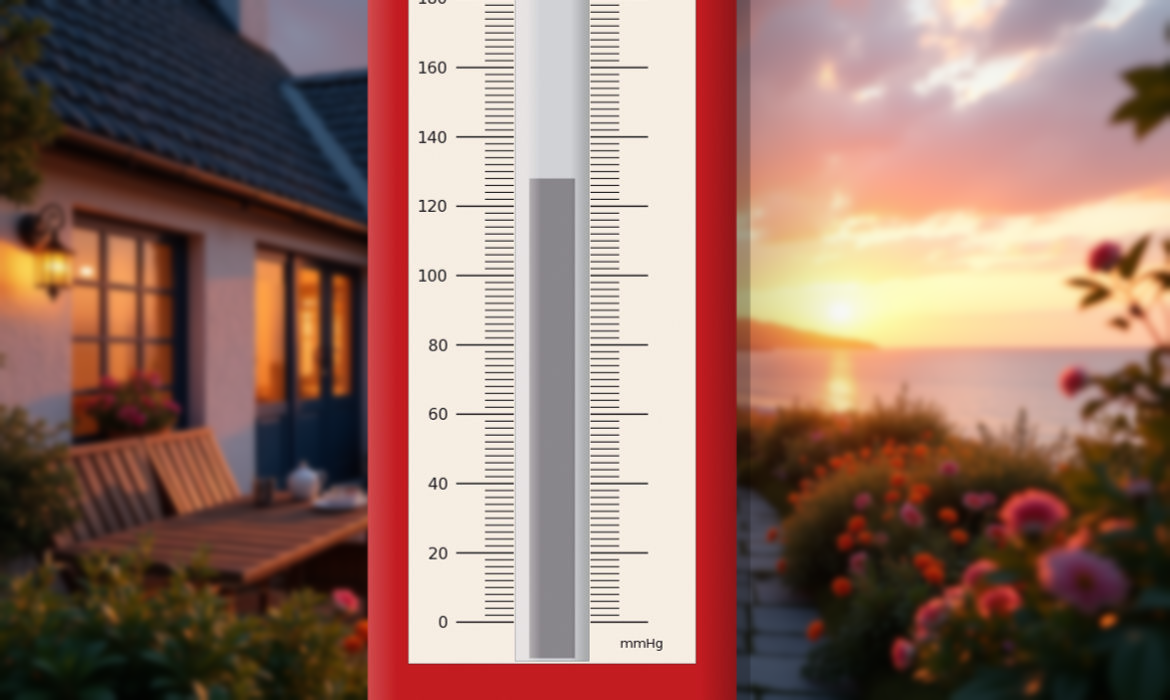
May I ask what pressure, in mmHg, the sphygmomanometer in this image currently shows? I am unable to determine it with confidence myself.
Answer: 128 mmHg
